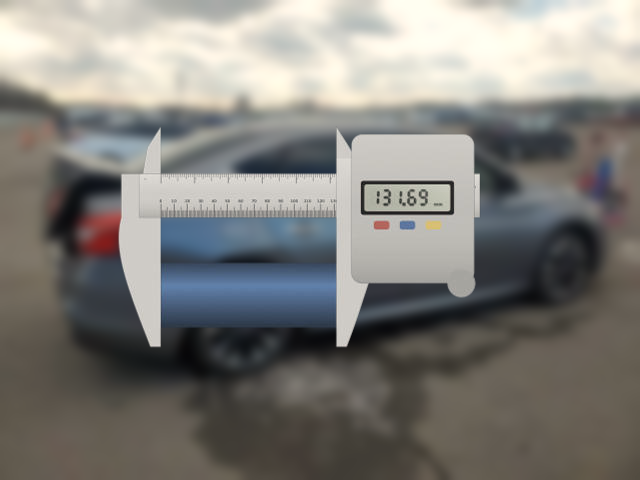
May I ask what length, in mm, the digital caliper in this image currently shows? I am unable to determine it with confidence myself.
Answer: 131.69 mm
